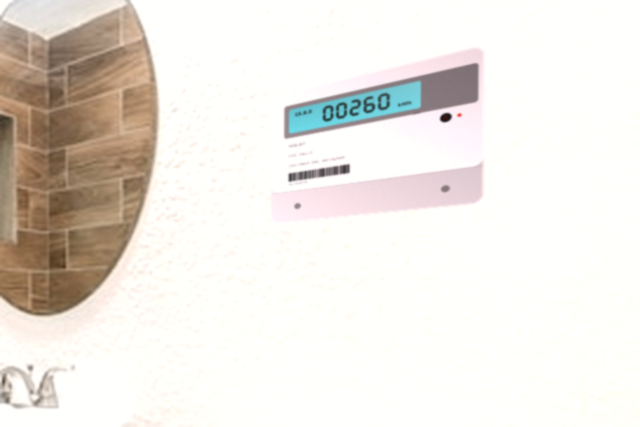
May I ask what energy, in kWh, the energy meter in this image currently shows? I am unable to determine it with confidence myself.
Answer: 260 kWh
